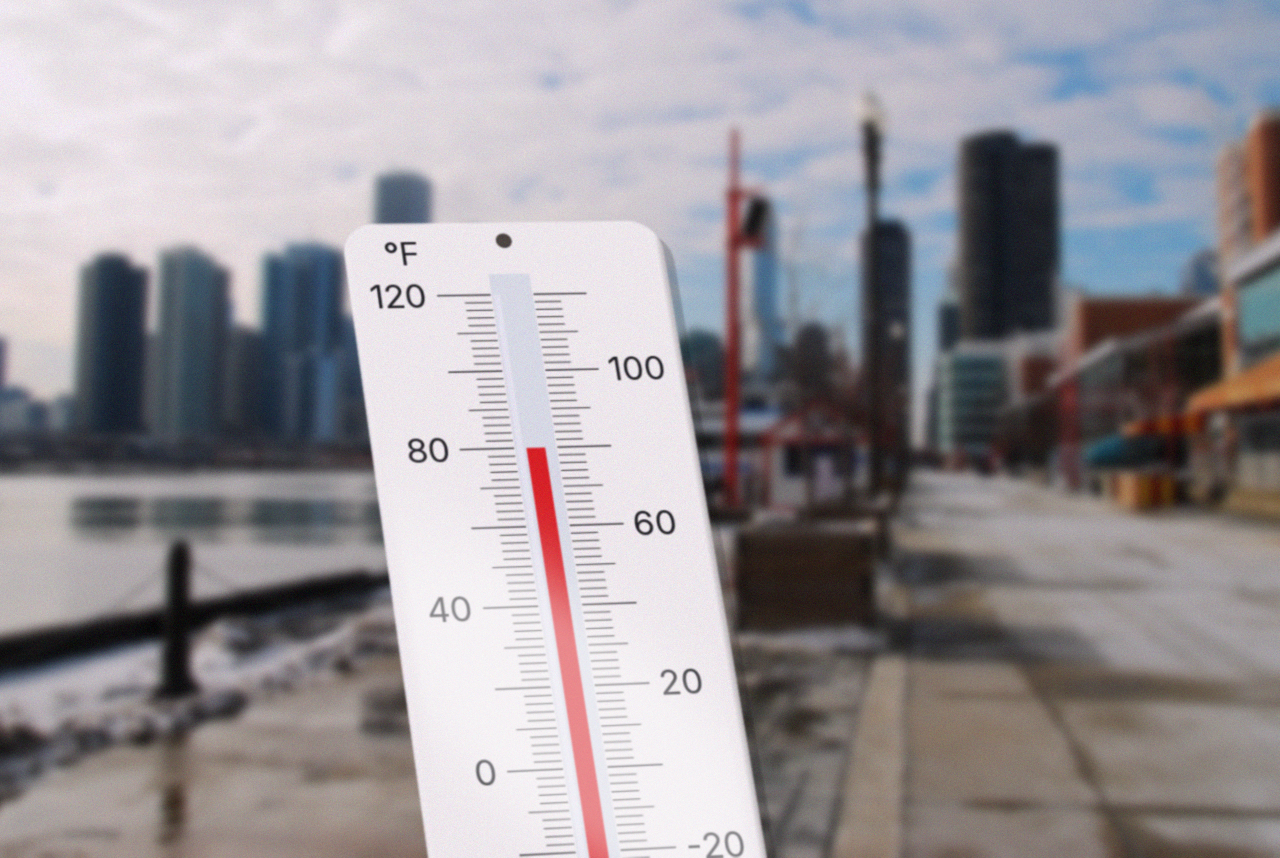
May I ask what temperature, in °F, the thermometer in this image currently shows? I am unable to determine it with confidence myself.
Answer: 80 °F
